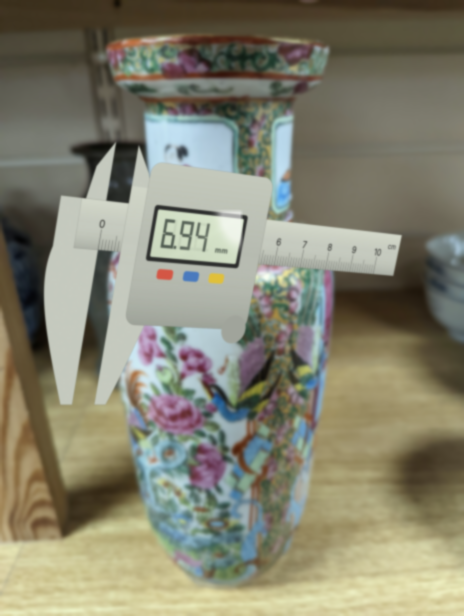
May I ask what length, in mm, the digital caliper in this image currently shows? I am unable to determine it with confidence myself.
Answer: 6.94 mm
